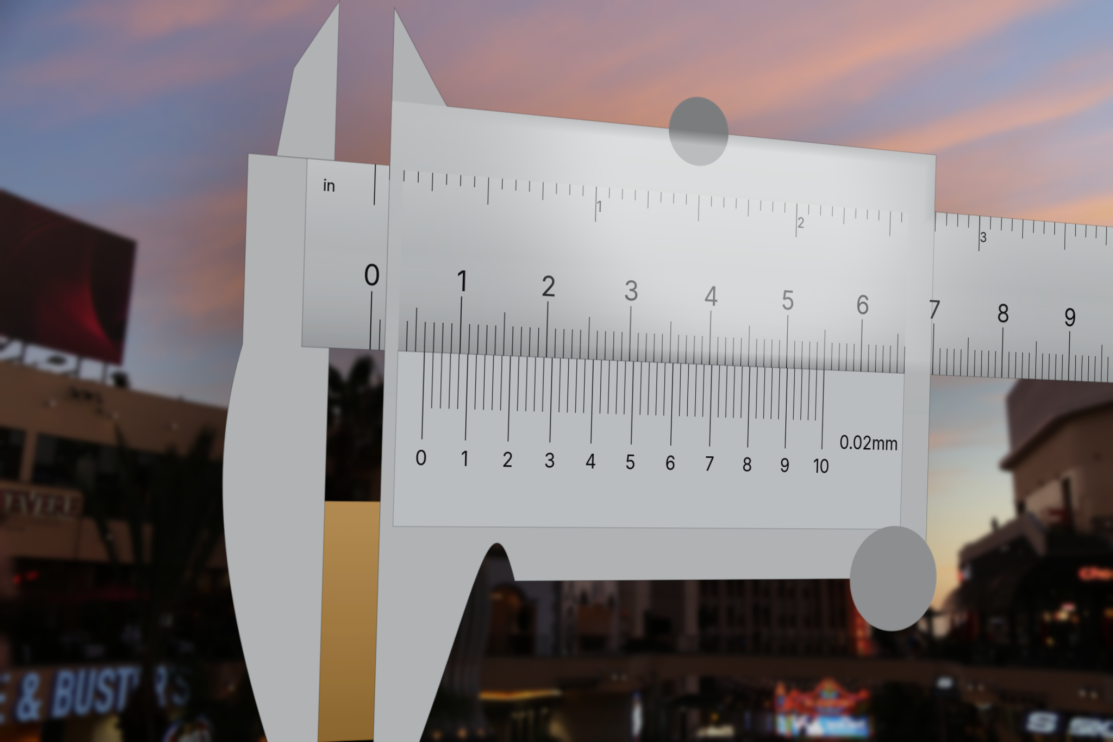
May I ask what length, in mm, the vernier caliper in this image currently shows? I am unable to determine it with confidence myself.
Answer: 6.0 mm
